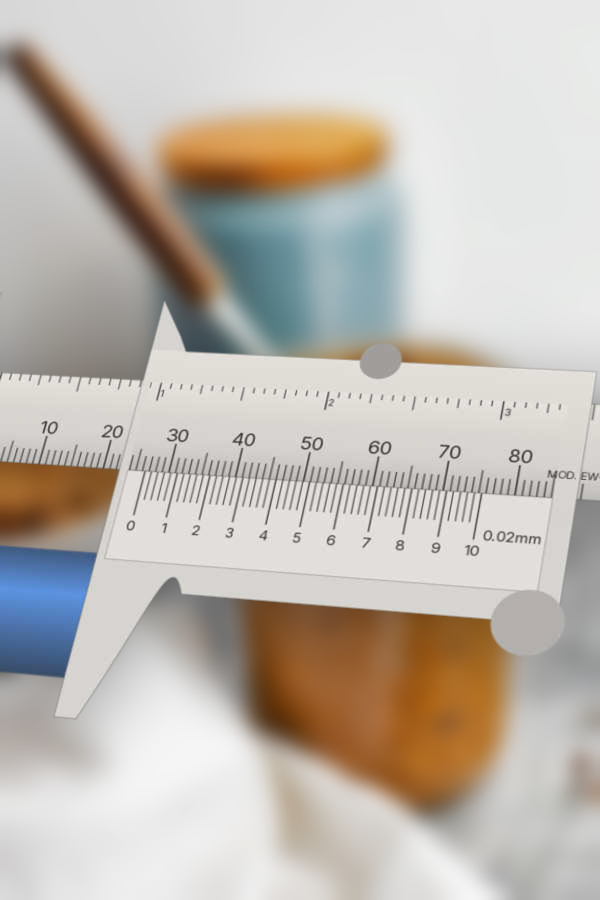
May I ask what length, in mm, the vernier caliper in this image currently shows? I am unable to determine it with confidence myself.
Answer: 26.4 mm
